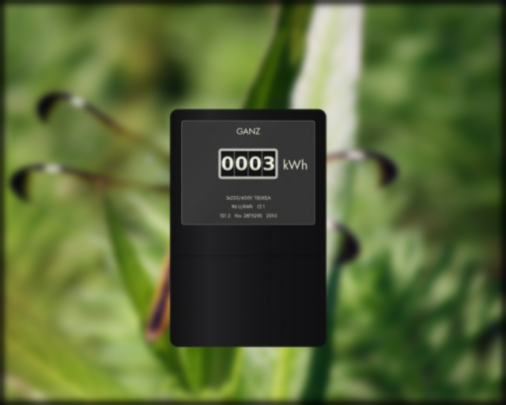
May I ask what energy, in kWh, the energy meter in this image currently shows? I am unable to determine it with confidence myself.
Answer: 3 kWh
